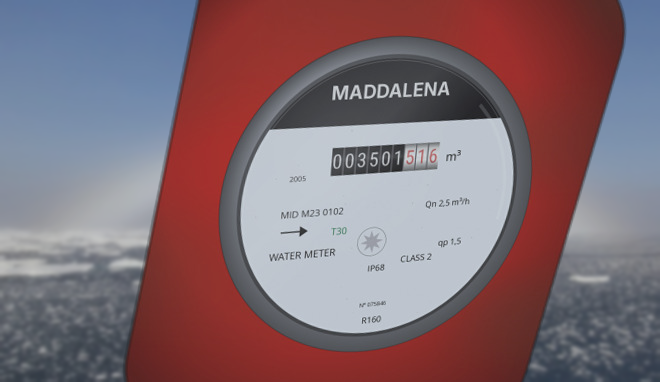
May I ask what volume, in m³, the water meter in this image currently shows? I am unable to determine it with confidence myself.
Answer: 3501.516 m³
